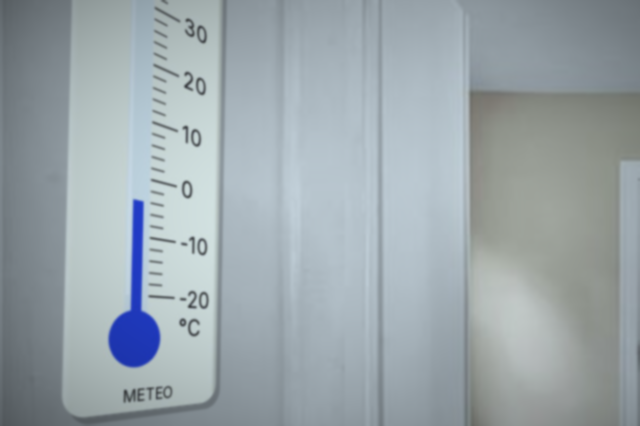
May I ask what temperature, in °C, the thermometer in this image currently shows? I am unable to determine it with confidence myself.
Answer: -4 °C
